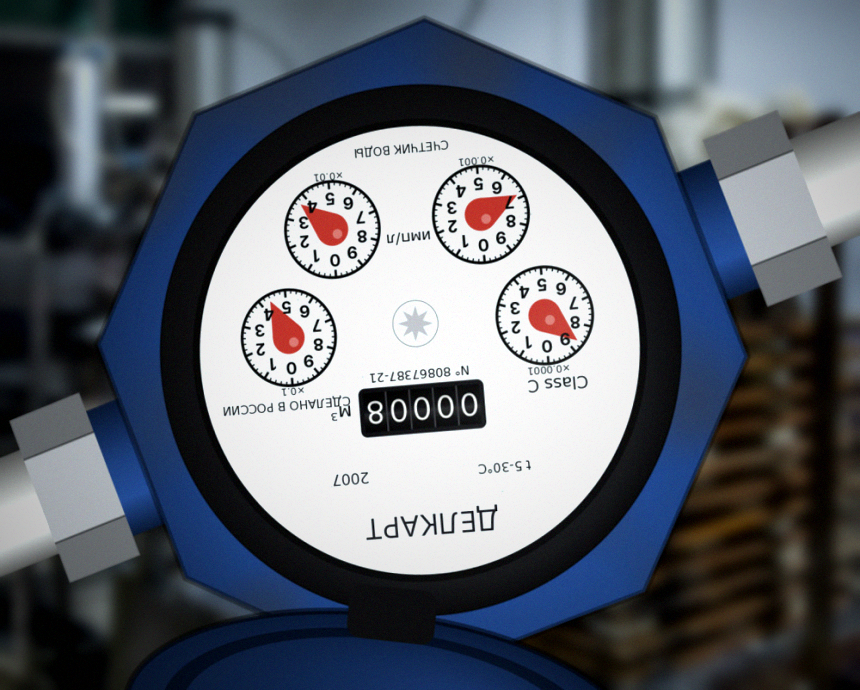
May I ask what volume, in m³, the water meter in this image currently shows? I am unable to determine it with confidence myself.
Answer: 8.4368 m³
